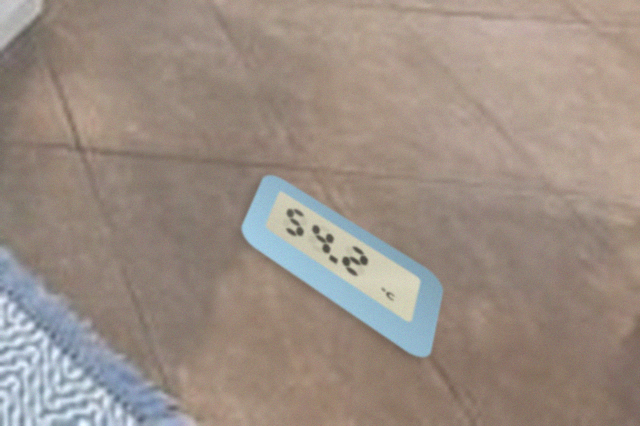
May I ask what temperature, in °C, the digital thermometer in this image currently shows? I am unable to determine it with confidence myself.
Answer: 54.2 °C
